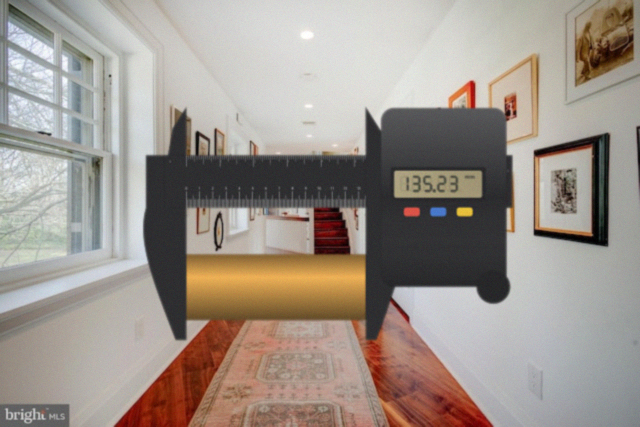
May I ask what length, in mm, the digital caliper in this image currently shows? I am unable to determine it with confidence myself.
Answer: 135.23 mm
